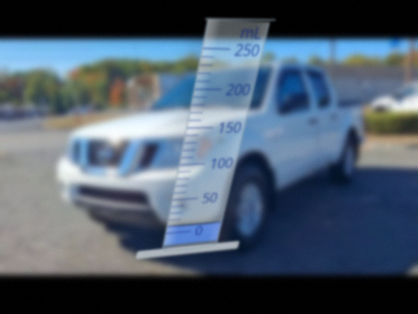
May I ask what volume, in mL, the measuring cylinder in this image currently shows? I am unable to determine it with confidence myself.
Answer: 10 mL
